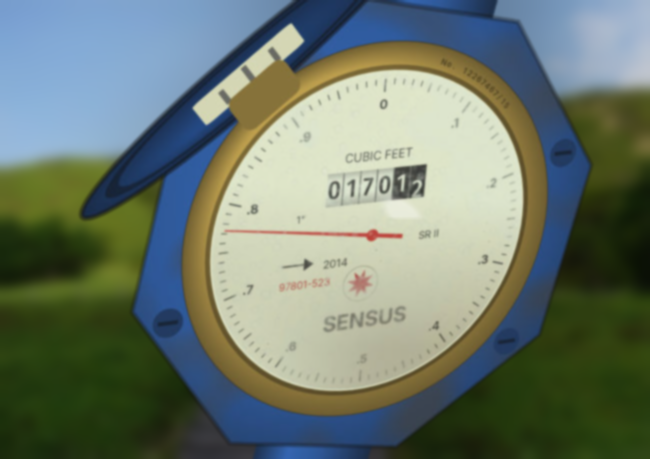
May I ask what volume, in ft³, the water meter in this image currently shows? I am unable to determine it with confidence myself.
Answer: 17011.77 ft³
